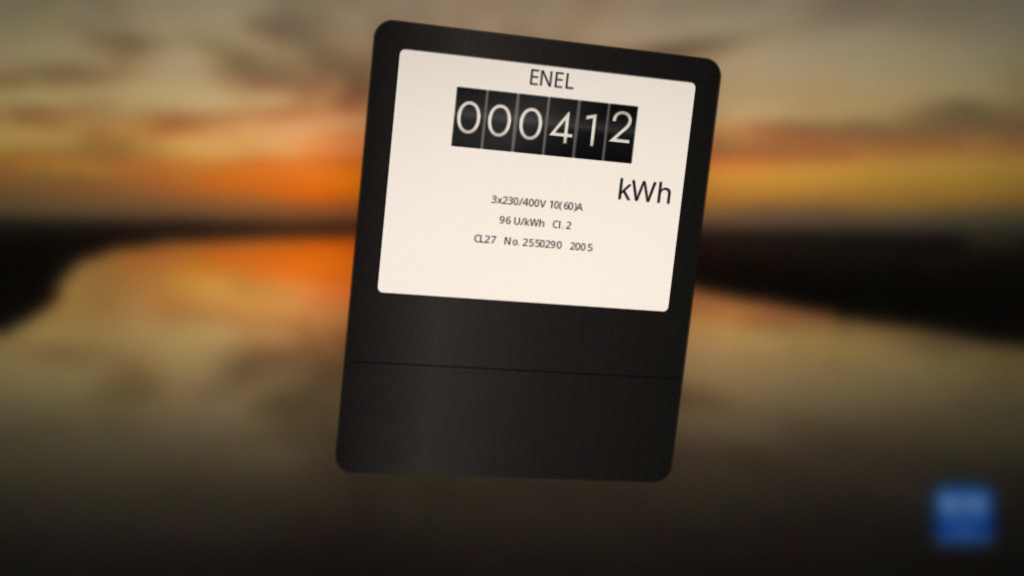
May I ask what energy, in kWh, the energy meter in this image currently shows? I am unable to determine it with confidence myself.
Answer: 412 kWh
